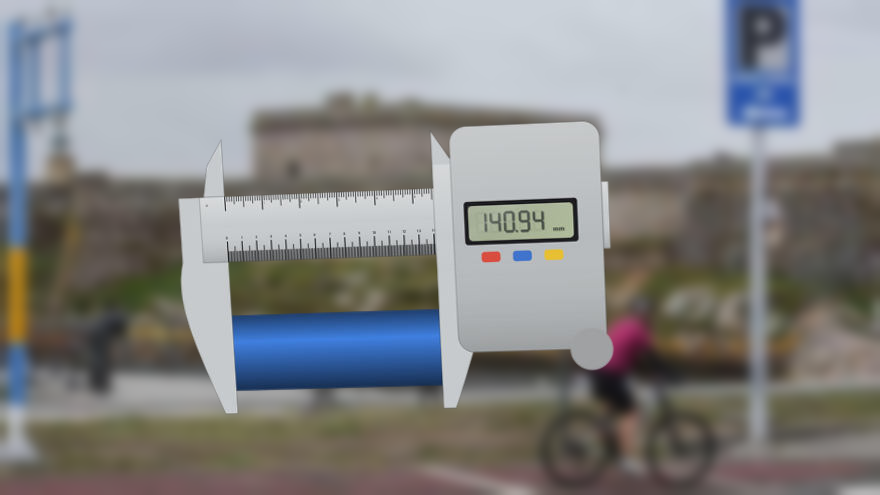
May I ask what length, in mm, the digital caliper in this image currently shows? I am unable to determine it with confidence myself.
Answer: 140.94 mm
